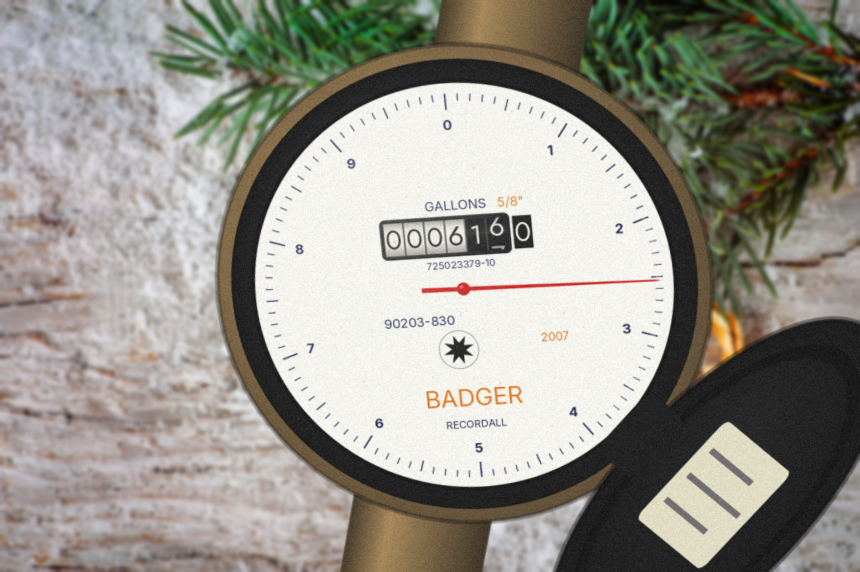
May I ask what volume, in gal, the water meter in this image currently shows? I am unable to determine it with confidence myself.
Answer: 6162.5 gal
